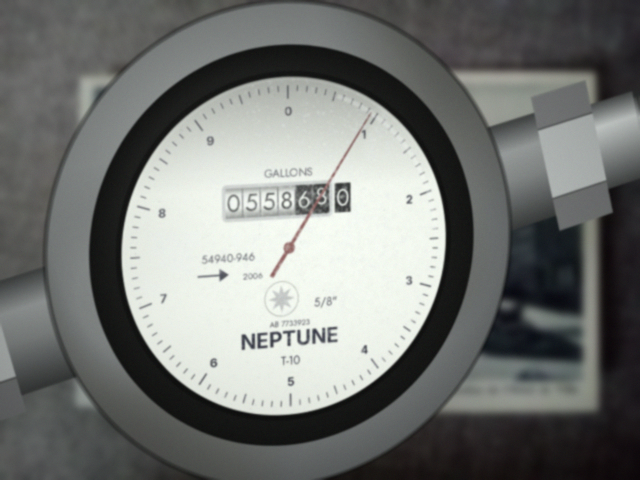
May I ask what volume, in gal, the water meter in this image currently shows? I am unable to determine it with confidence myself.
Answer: 558680.9 gal
